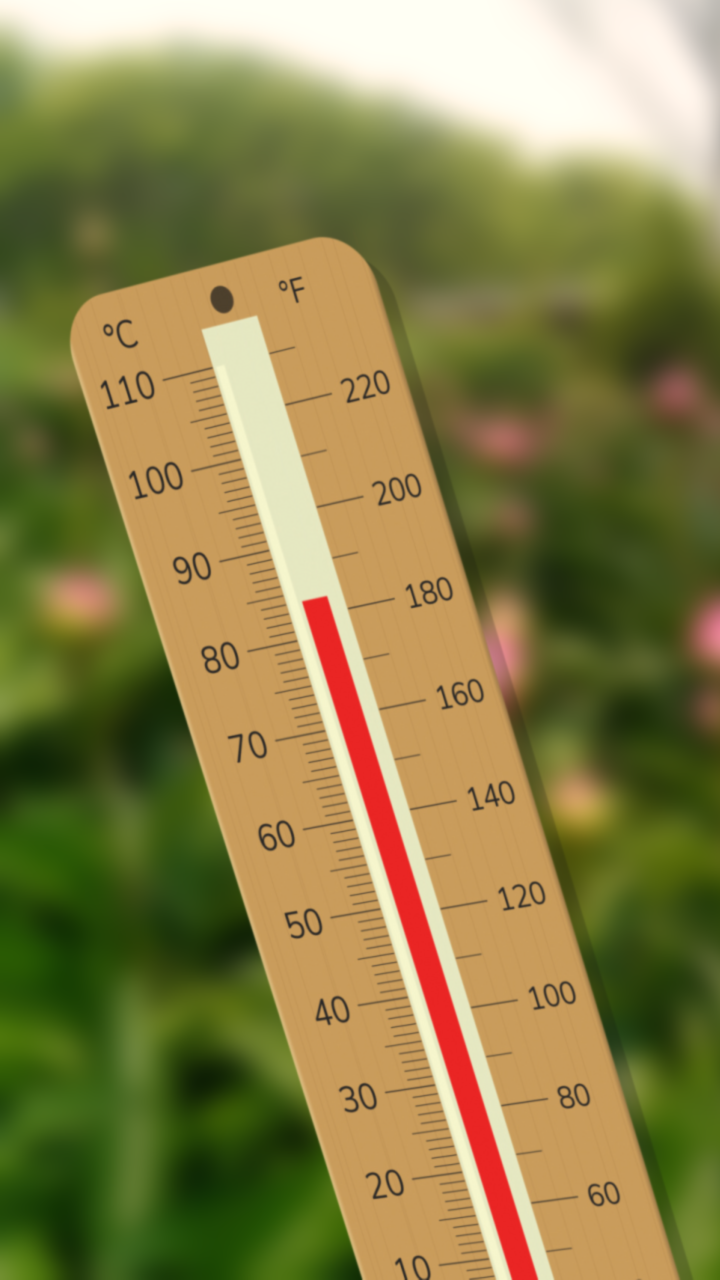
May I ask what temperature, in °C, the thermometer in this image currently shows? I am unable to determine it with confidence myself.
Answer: 84 °C
